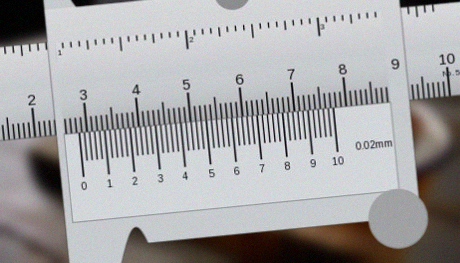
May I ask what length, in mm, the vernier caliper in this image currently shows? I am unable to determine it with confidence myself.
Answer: 28.5 mm
